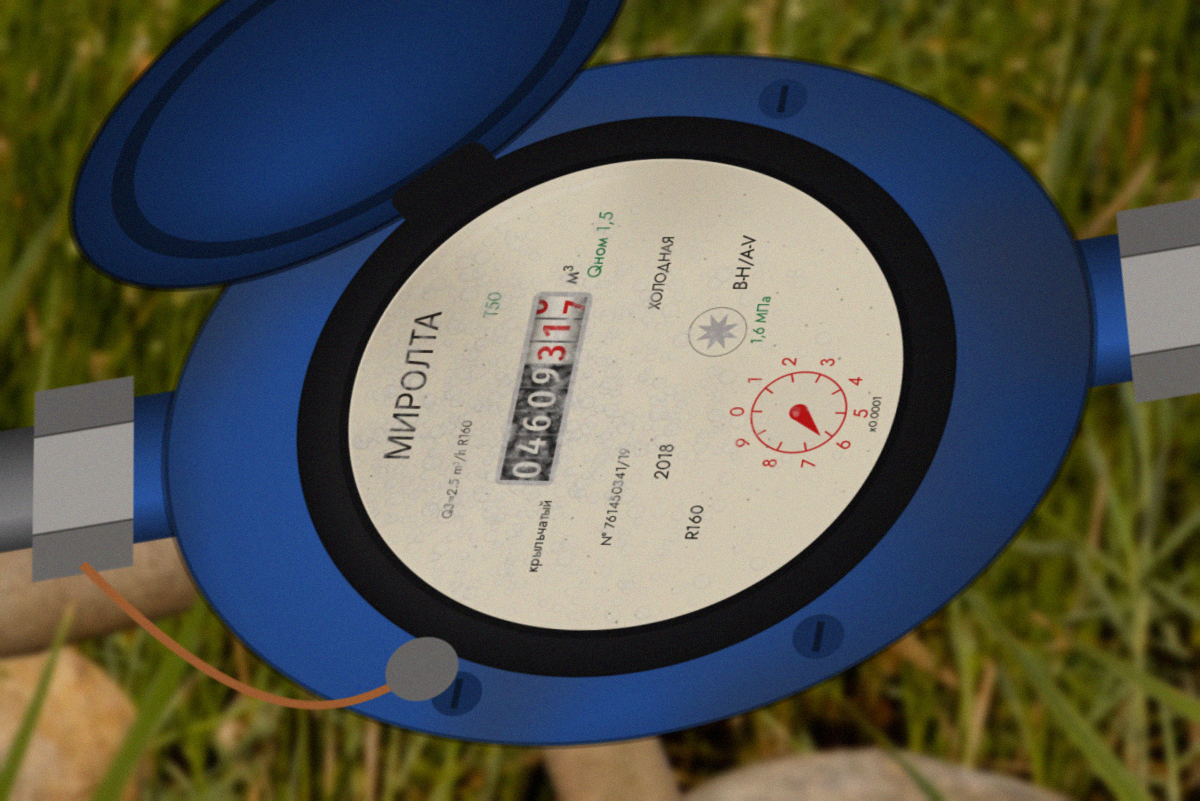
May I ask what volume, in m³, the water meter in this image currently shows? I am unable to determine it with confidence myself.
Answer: 4609.3166 m³
